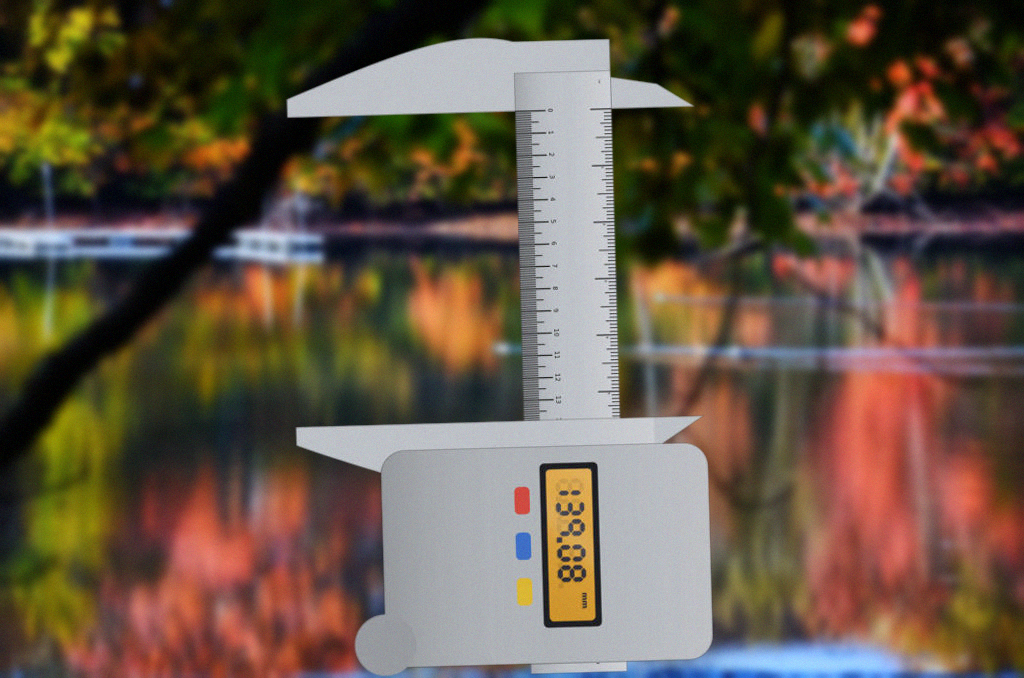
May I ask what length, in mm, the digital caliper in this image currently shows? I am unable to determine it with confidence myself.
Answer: 139.08 mm
